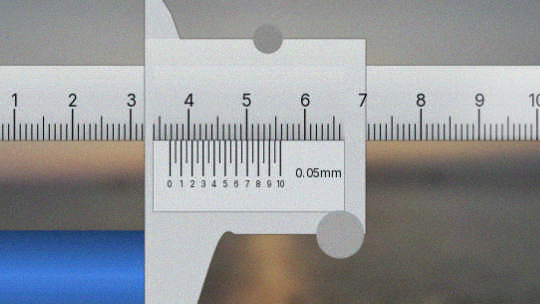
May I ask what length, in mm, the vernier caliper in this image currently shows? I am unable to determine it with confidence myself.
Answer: 36.8 mm
